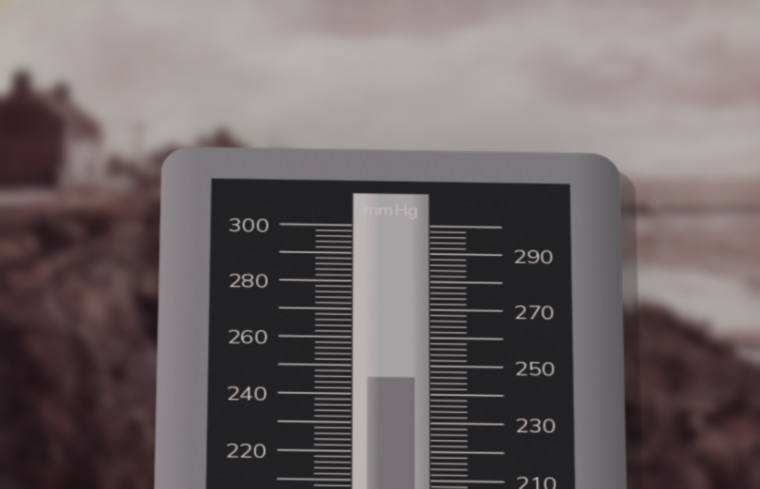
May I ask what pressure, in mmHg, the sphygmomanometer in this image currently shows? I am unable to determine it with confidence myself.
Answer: 246 mmHg
